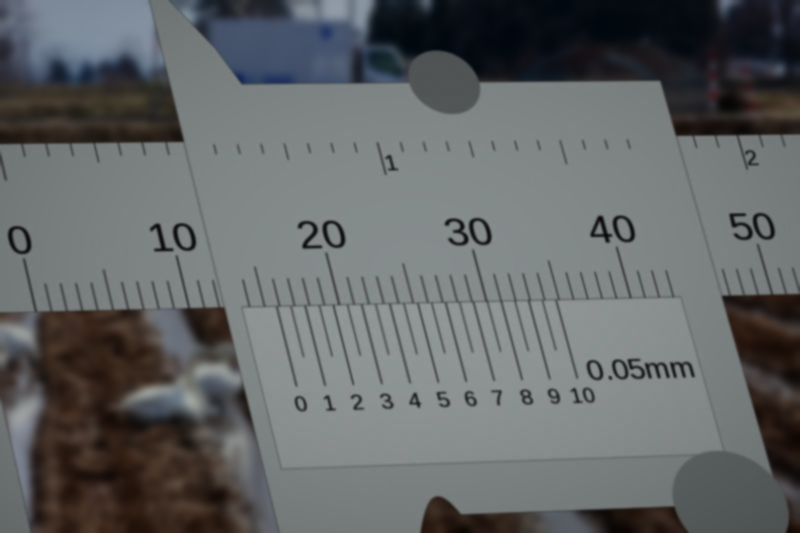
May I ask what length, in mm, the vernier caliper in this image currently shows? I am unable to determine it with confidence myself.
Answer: 15.8 mm
